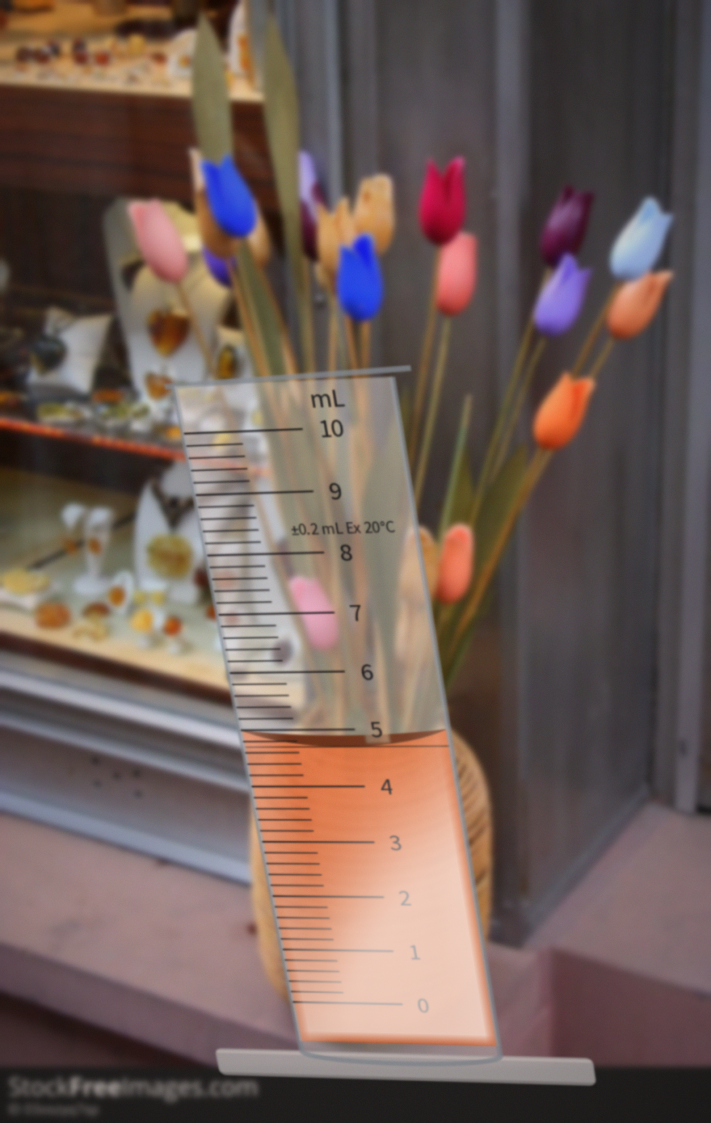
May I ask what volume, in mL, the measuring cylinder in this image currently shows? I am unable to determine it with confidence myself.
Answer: 4.7 mL
